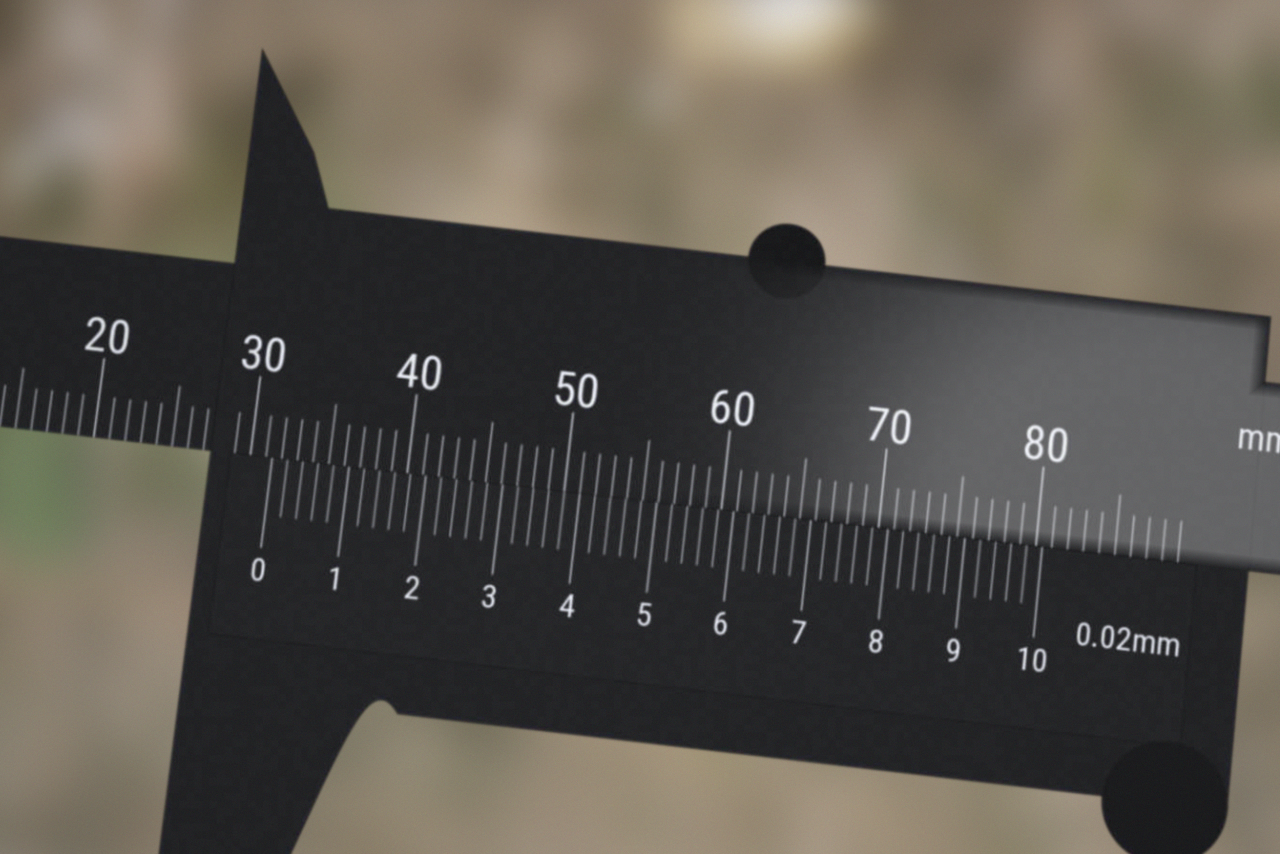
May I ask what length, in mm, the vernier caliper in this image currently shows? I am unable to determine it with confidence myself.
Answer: 31.4 mm
